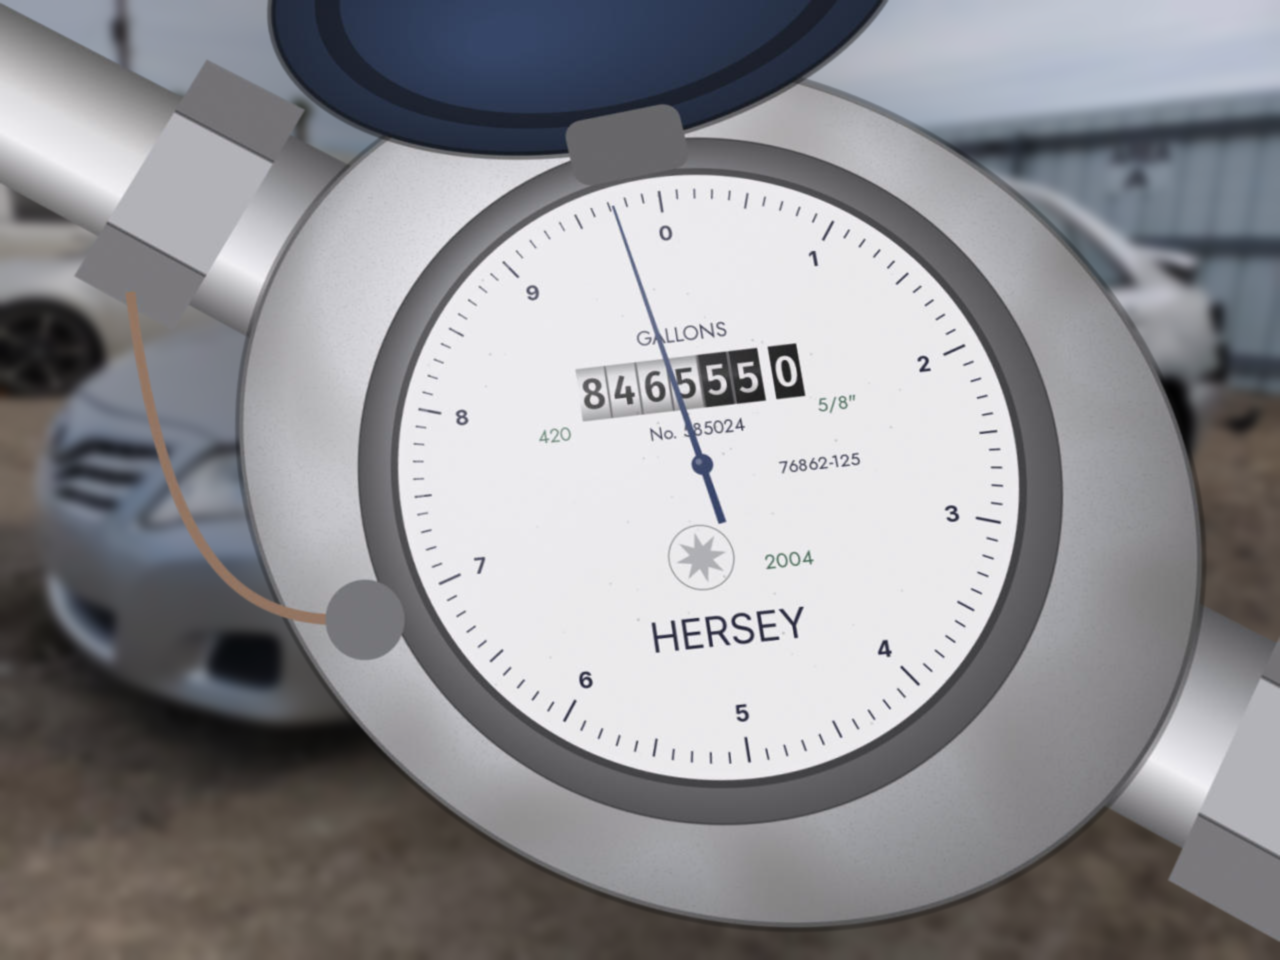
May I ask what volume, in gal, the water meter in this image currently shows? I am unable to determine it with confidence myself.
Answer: 8465549.7 gal
